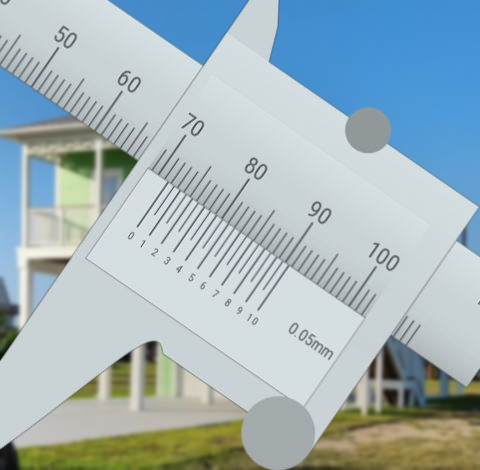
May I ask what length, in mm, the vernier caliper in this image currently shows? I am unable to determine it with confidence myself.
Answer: 71.6 mm
